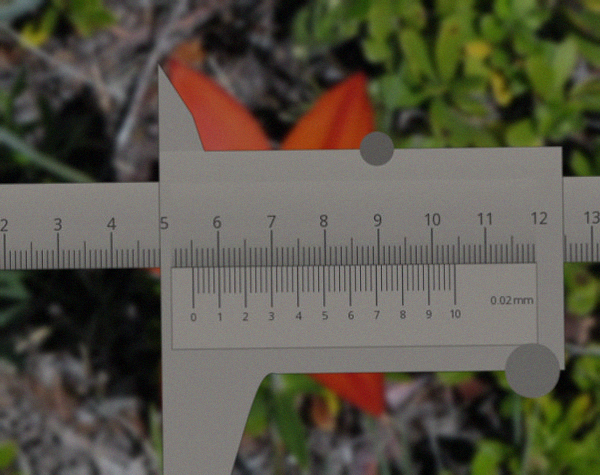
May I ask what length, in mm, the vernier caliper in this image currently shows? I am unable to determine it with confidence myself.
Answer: 55.2 mm
